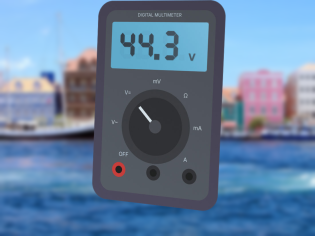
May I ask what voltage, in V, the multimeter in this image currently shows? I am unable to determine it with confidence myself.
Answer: 44.3 V
